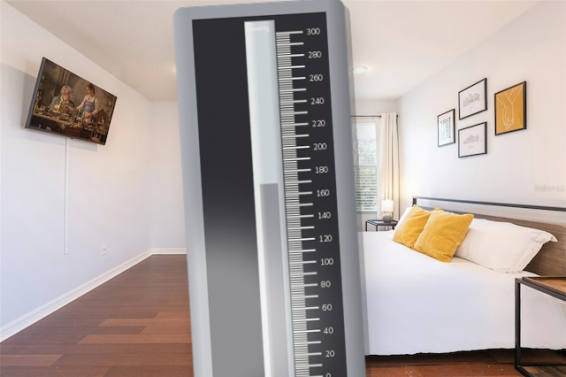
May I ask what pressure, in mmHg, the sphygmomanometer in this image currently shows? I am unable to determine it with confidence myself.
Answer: 170 mmHg
